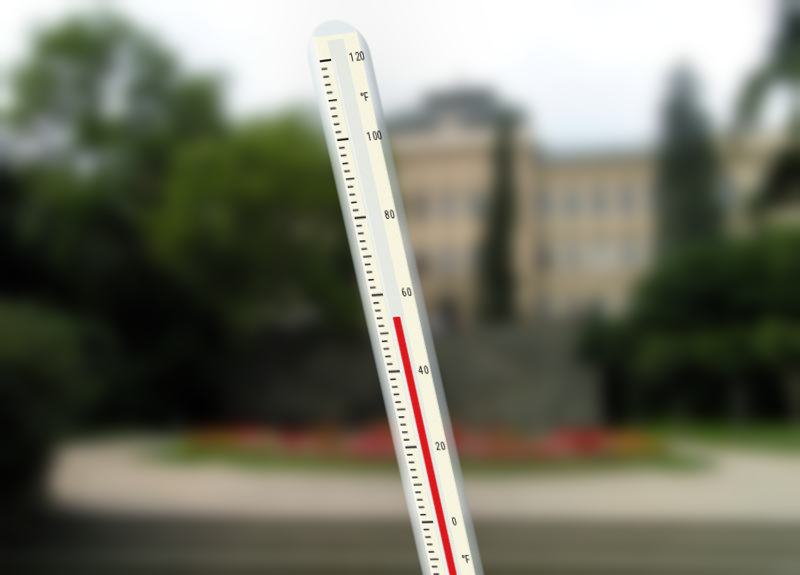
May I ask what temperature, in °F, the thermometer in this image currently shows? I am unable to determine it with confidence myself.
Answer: 54 °F
